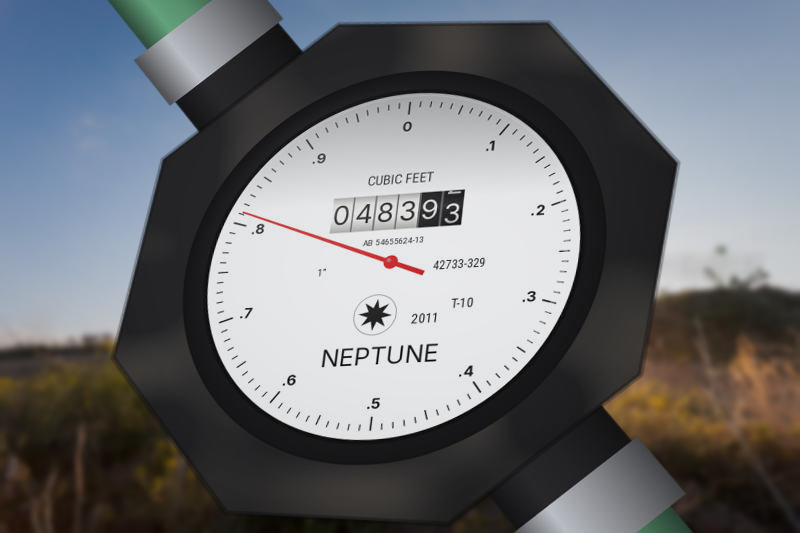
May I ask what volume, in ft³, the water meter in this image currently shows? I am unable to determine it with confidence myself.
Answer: 48392.81 ft³
